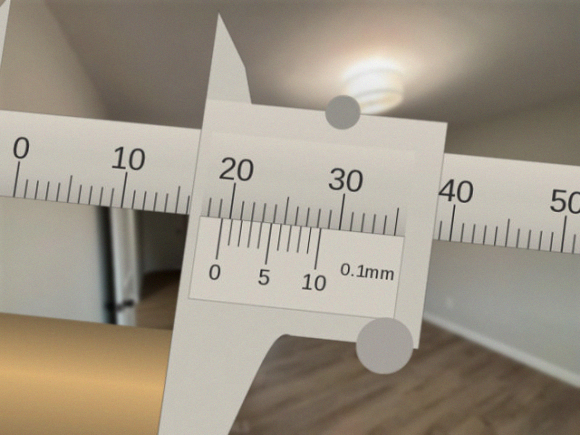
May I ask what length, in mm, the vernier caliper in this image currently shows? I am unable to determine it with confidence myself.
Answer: 19.3 mm
